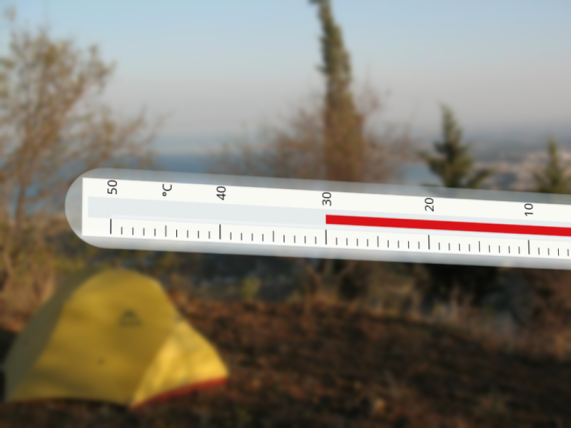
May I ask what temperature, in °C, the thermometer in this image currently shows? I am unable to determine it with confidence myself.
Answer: 30 °C
